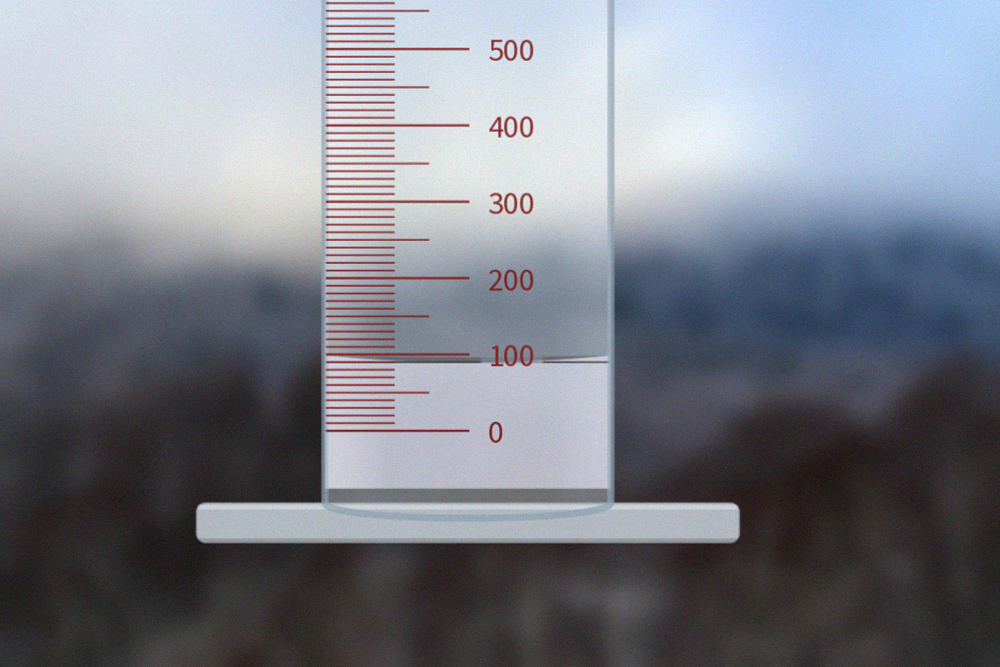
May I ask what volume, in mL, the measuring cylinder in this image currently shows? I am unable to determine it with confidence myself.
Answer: 90 mL
